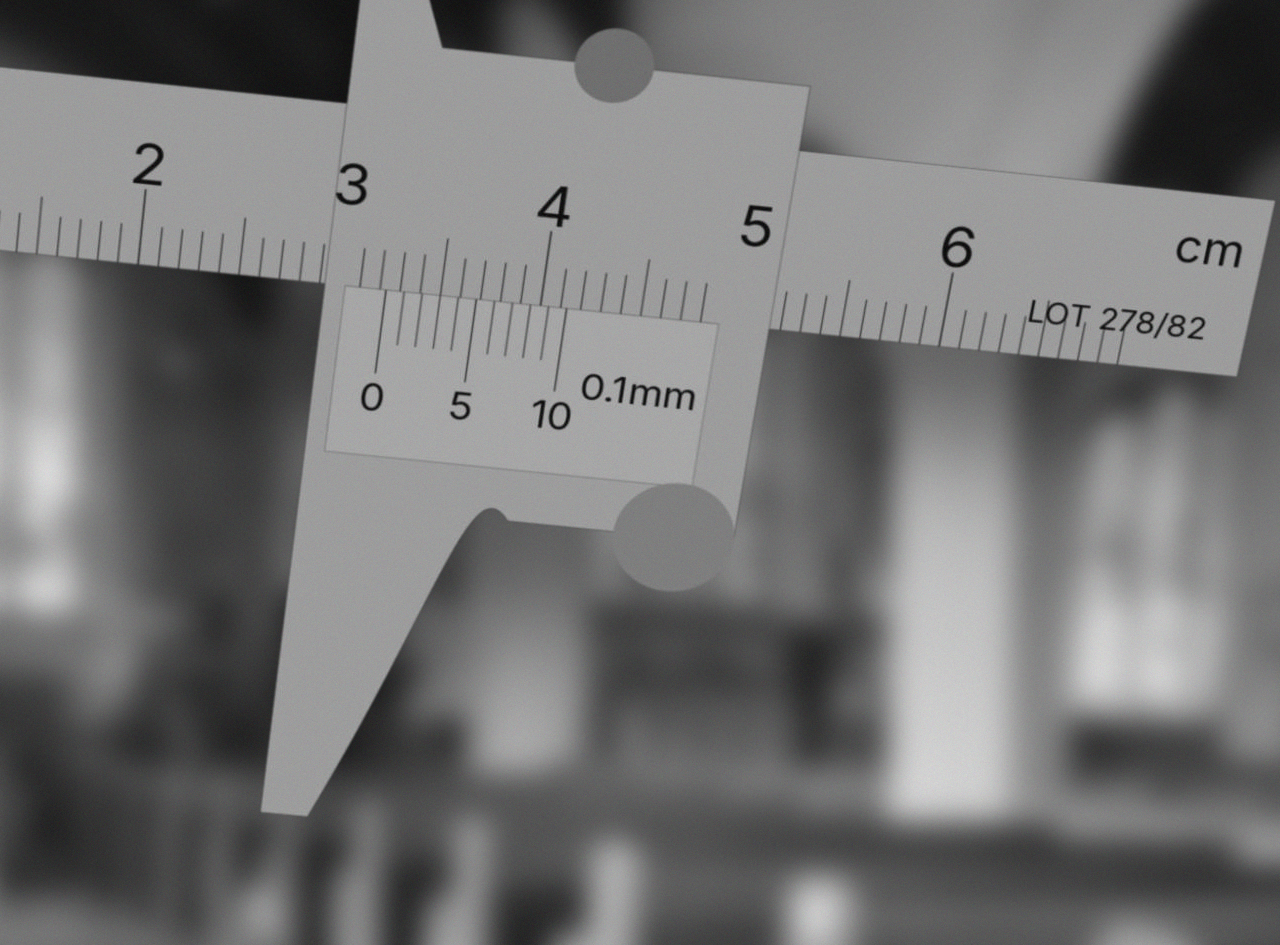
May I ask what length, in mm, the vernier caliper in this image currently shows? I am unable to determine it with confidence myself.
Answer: 32.3 mm
